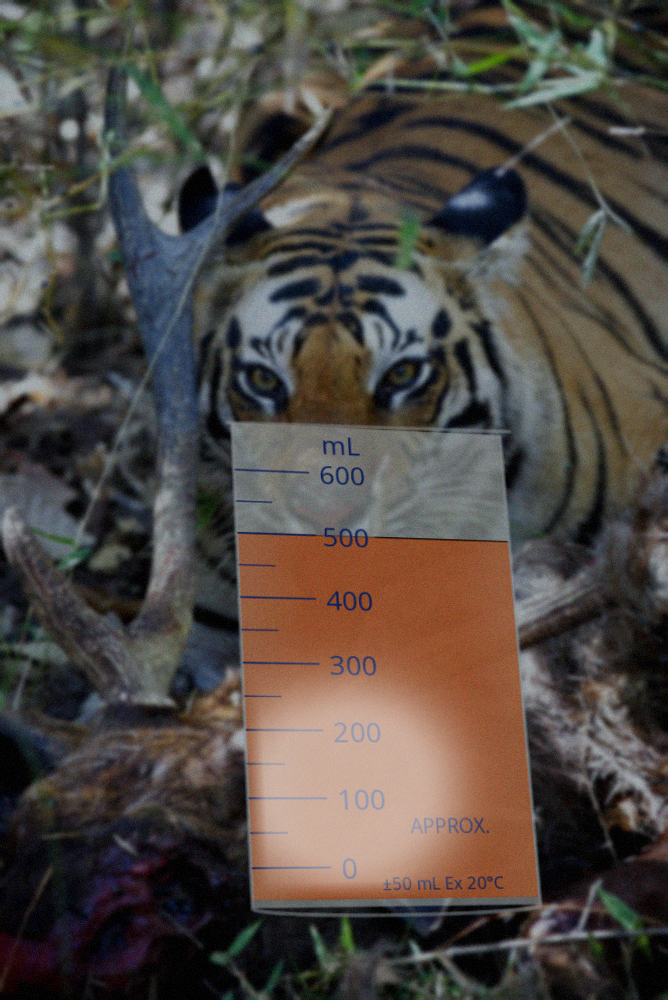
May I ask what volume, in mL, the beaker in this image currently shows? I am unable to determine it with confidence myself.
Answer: 500 mL
